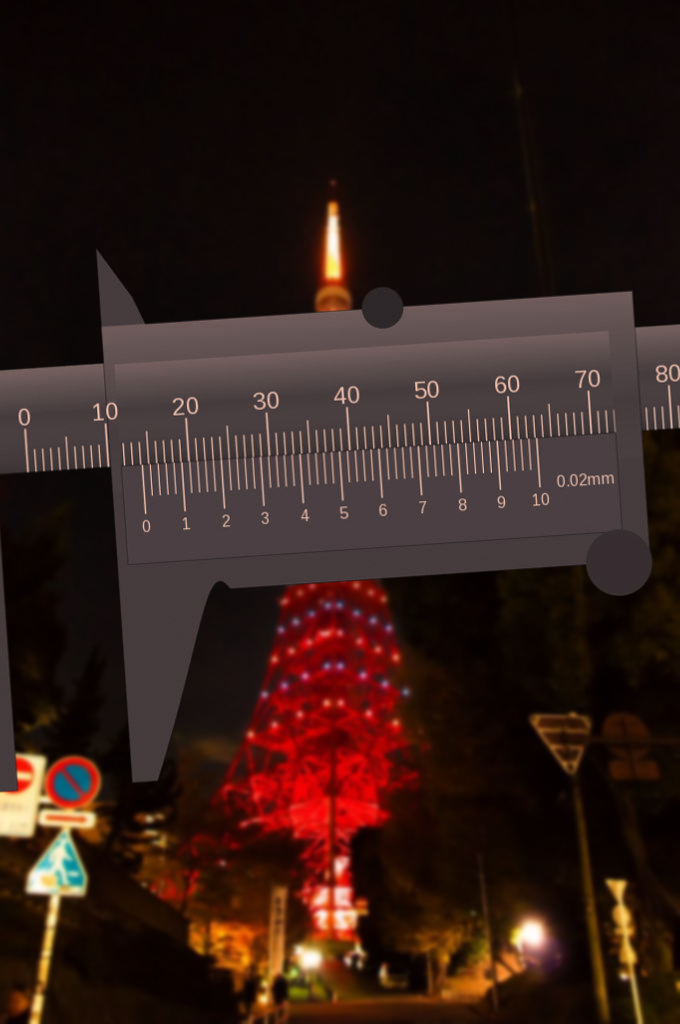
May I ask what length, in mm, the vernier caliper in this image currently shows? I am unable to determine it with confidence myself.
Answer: 14.2 mm
